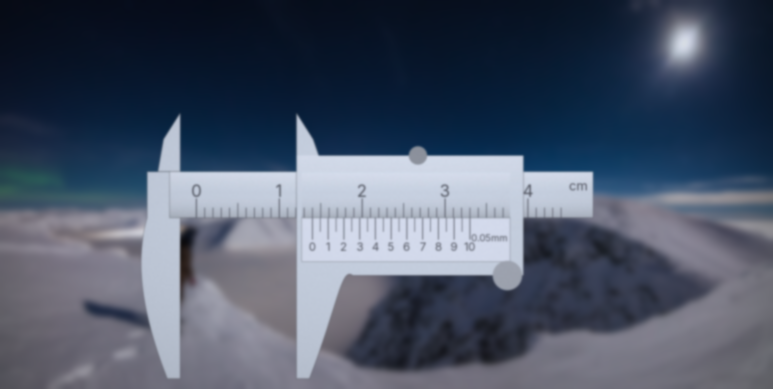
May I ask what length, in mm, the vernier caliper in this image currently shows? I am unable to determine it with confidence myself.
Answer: 14.0 mm
